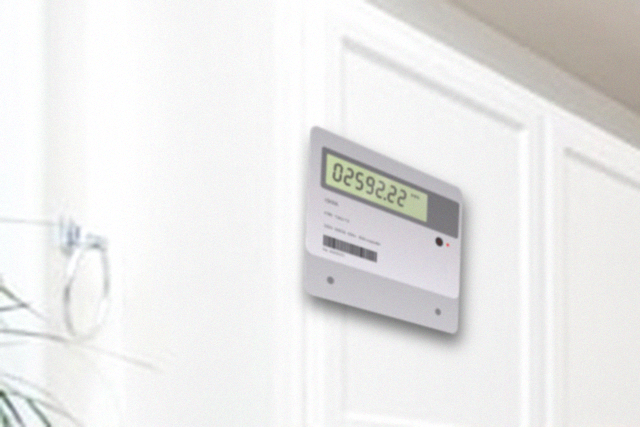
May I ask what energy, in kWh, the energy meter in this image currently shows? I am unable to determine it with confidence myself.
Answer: 2592.22 kWh
